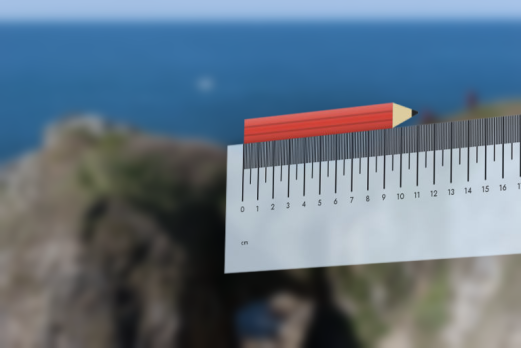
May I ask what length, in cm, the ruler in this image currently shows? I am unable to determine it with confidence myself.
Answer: 11 cm
